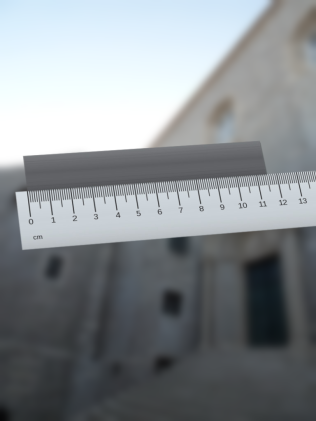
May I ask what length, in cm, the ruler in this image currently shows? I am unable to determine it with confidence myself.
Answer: 11.5 cm
